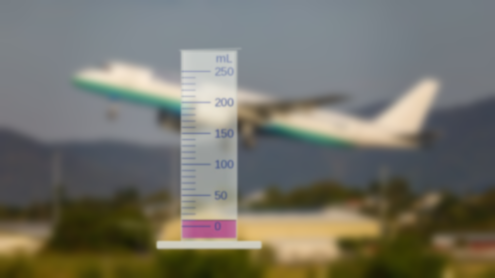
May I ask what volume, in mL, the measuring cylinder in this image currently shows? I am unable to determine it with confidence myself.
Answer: 10 mL
